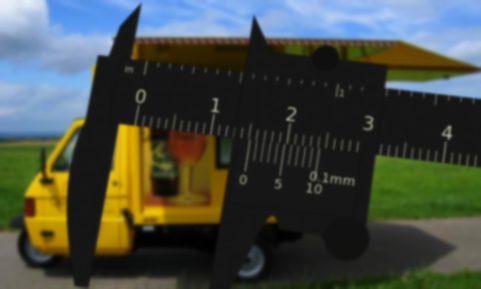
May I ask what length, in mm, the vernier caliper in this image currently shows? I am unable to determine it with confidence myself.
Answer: 15.2 mm
